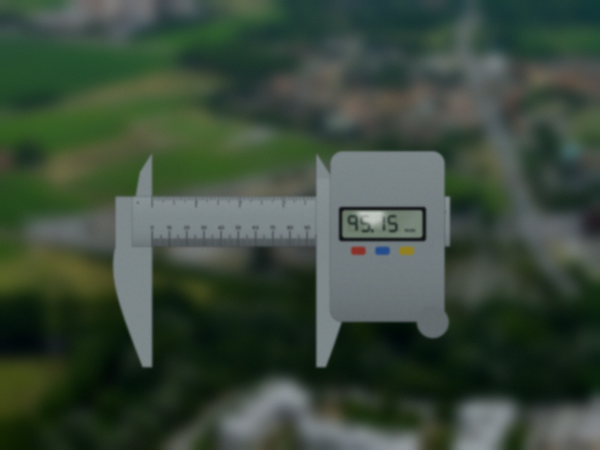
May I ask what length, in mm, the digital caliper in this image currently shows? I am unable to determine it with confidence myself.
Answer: 95.15 mm
